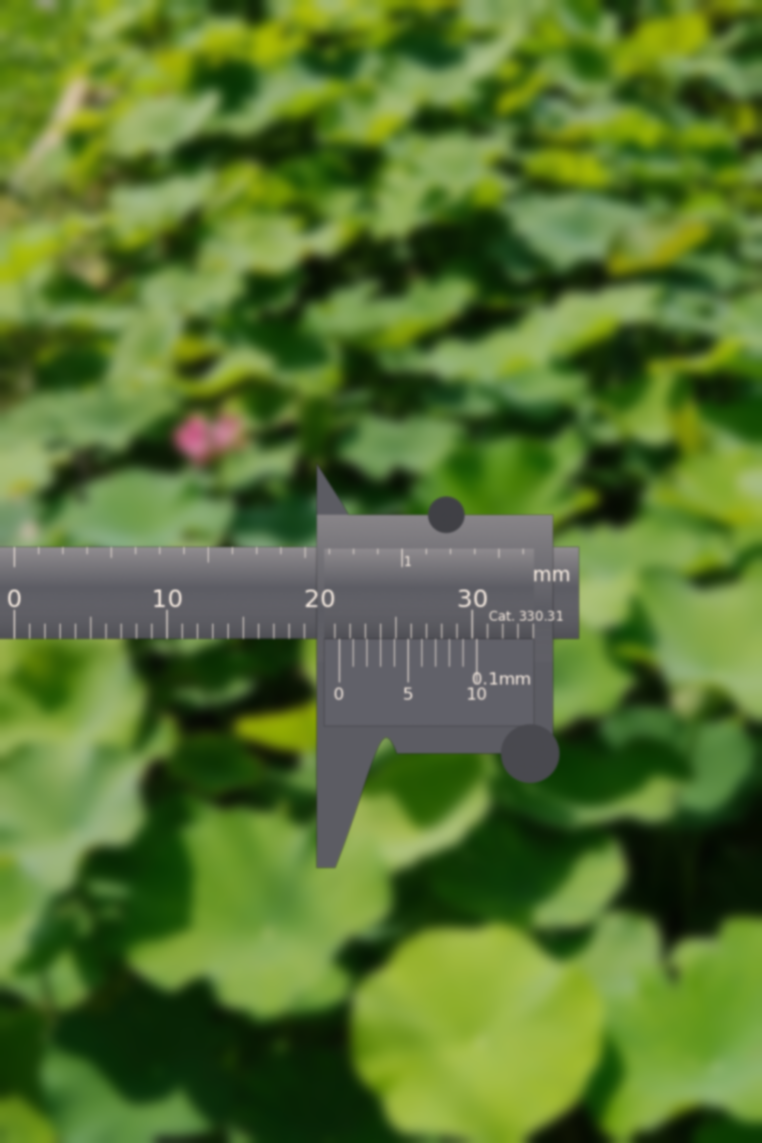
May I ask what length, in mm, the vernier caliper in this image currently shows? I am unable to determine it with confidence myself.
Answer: 21.3 mm
